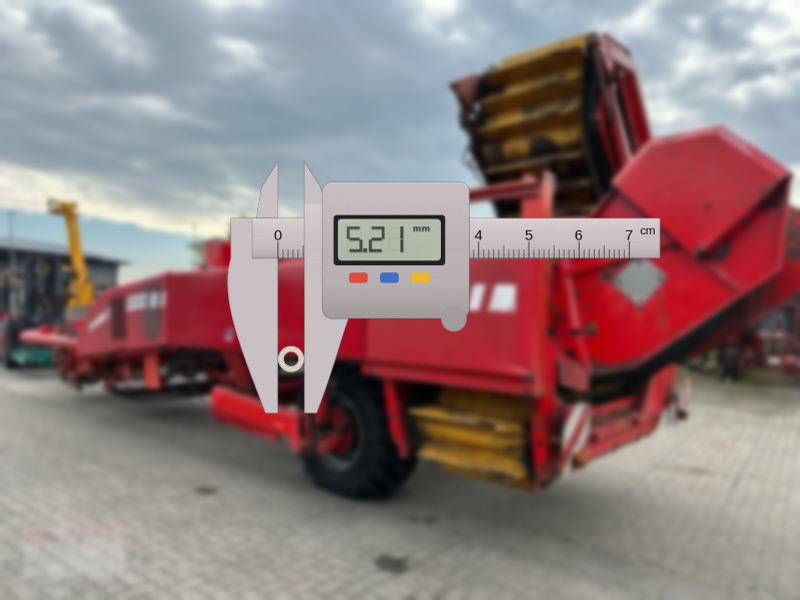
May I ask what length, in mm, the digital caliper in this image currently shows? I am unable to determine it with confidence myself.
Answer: 5.21 mm
